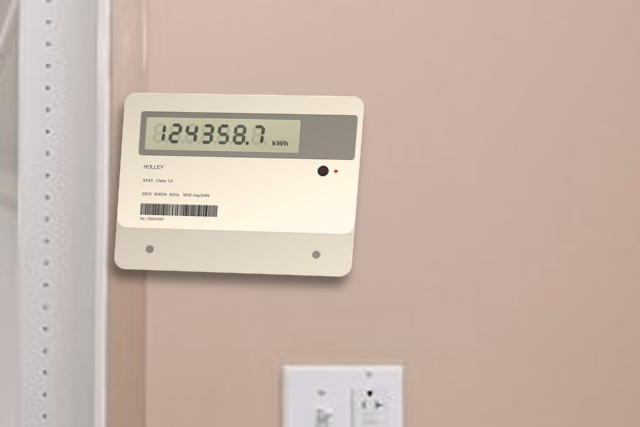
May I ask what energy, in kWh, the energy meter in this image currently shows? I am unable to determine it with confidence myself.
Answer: 124358.7 kWh
